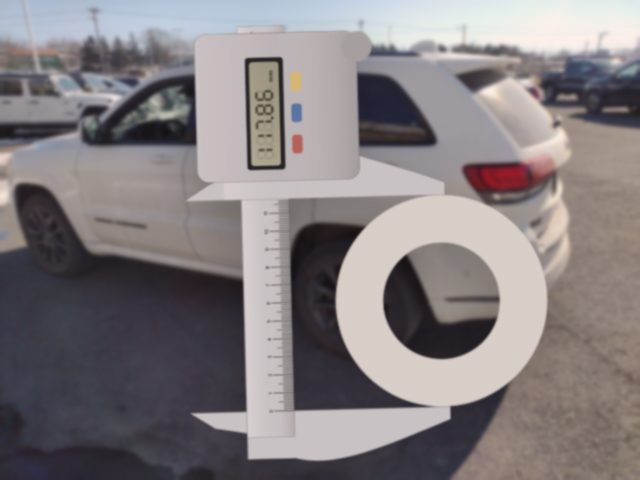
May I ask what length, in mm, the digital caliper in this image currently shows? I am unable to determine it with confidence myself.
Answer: 117.86 mm
